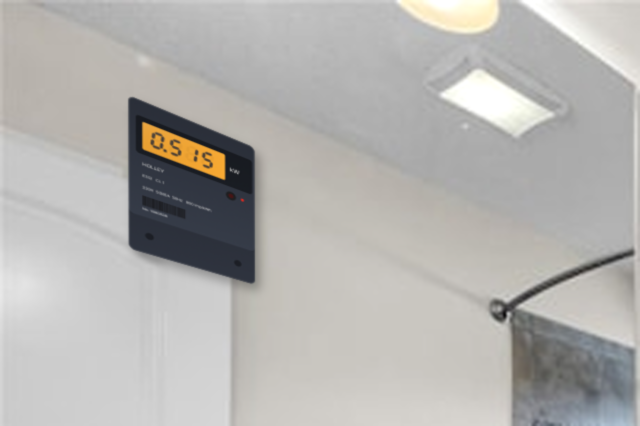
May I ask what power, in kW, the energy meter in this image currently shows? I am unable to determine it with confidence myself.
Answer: 0.515 kW
